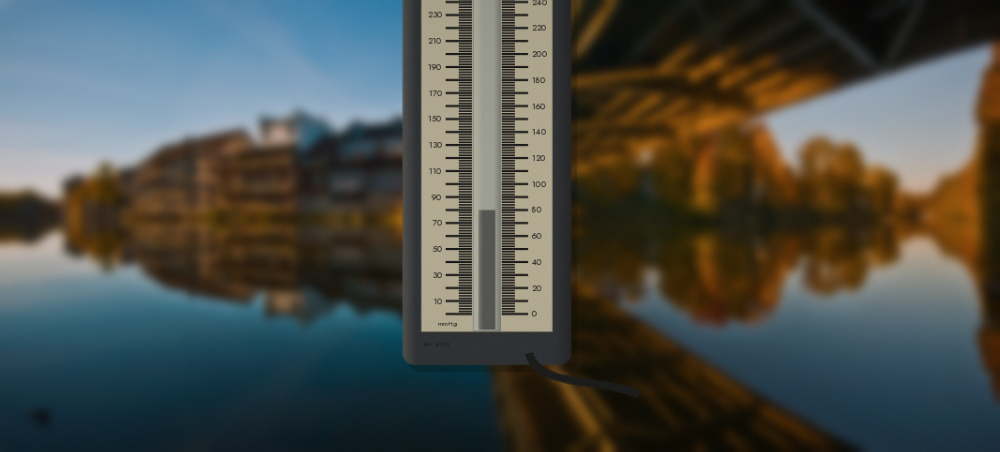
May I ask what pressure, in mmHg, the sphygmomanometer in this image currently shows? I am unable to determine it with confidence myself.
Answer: 80 mmHg
